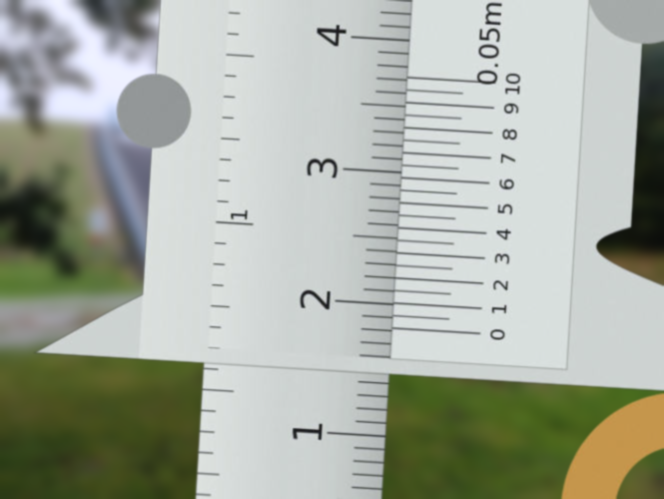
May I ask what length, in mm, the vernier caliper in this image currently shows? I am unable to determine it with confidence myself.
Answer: 18.2 mm
